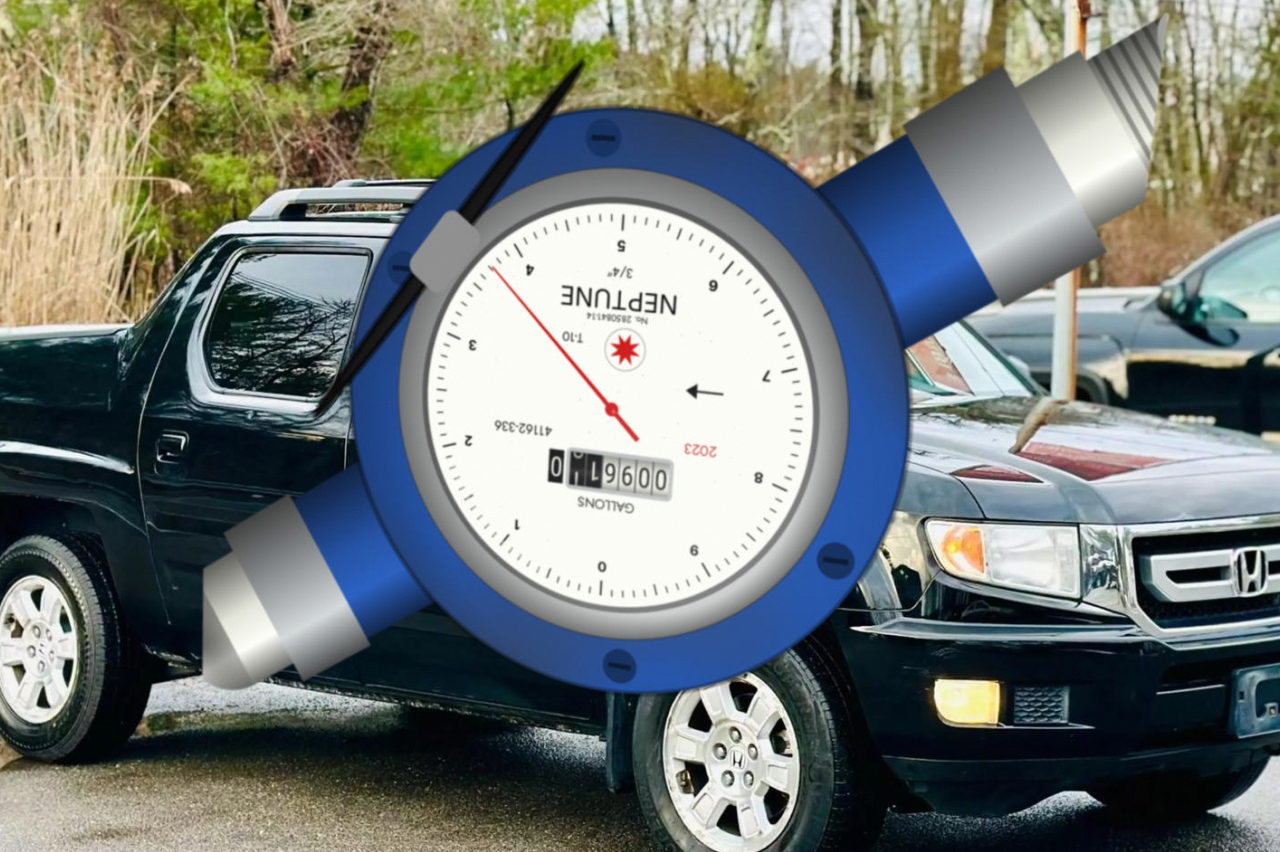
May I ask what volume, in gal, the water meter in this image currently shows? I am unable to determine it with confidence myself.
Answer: 96113.7 gal
